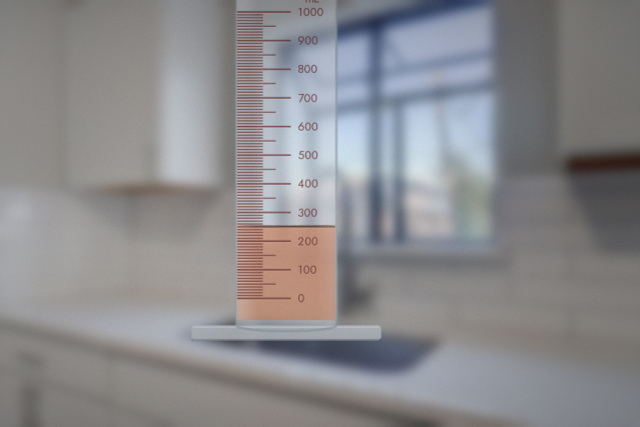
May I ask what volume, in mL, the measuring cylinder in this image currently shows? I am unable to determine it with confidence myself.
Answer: 250 mL
